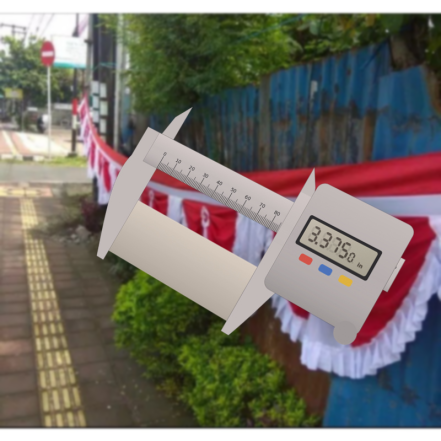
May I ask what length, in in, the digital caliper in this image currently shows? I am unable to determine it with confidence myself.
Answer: 3.3750 in
